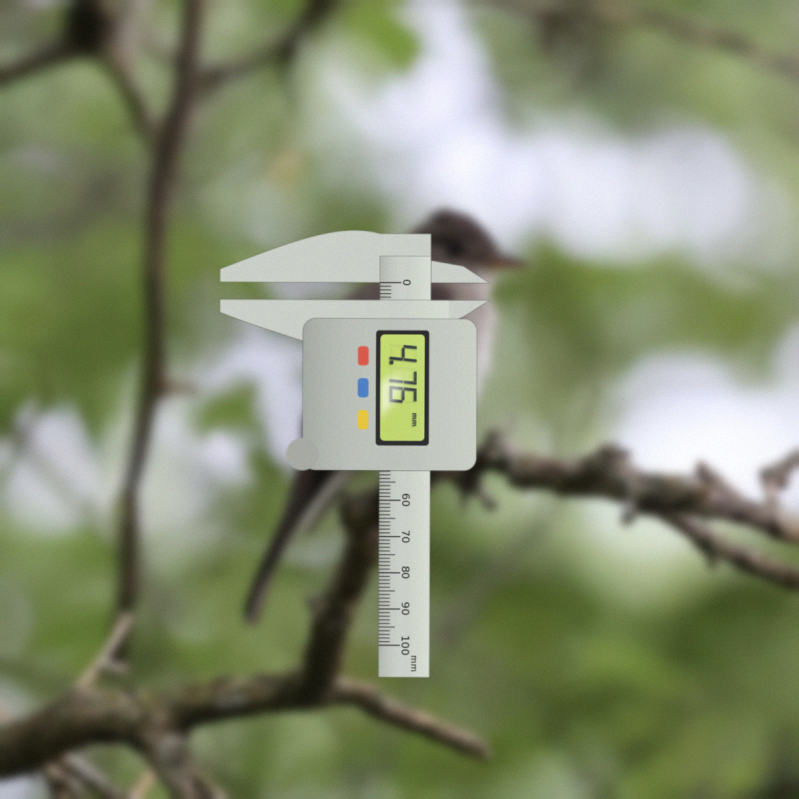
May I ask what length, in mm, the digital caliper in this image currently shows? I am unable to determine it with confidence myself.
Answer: 4.76 mm
